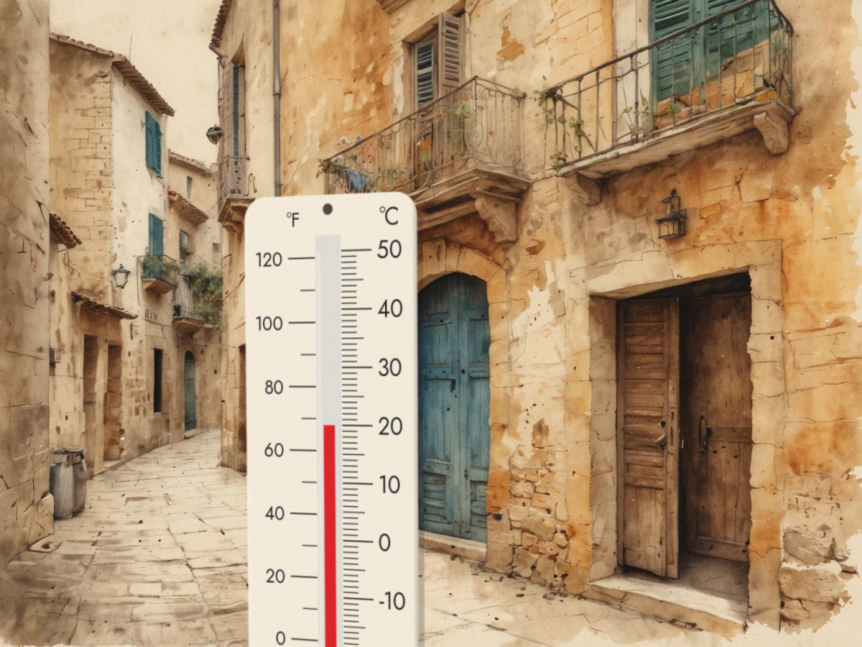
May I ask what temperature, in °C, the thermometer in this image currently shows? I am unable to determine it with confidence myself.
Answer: 20 °C
